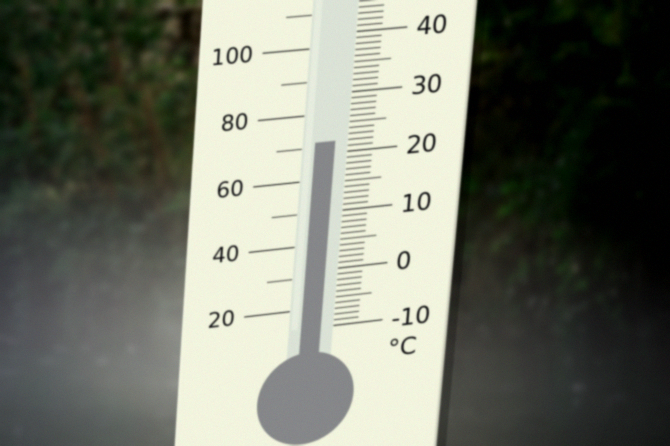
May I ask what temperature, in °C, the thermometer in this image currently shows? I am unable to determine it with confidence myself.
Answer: 22 °C
